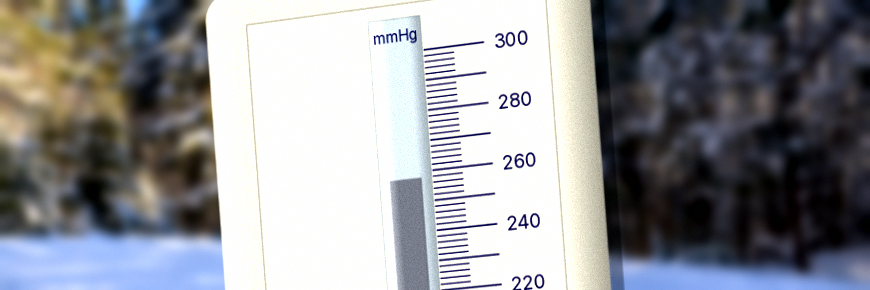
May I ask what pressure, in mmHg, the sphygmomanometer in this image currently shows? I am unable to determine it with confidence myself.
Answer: 258 mmHg
